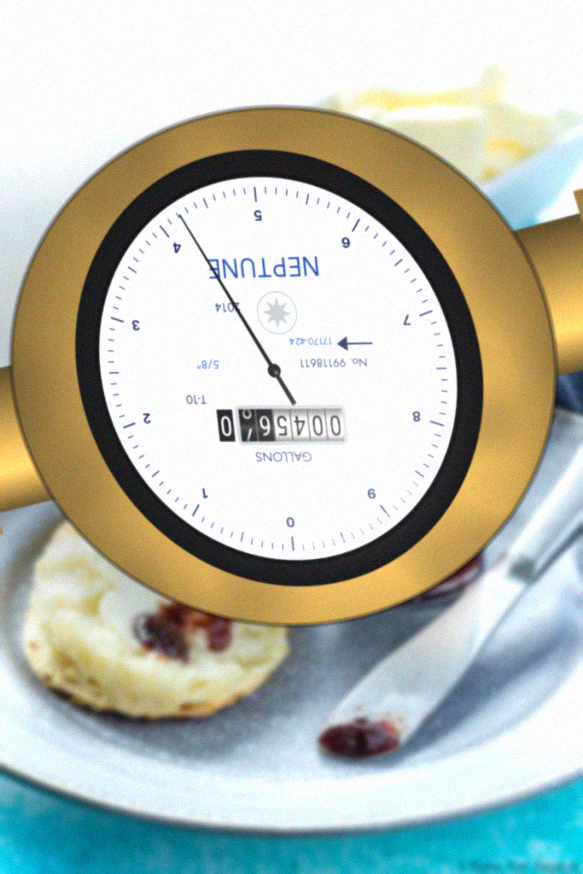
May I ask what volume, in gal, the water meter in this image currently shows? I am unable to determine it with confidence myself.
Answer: 45674.2 gal
